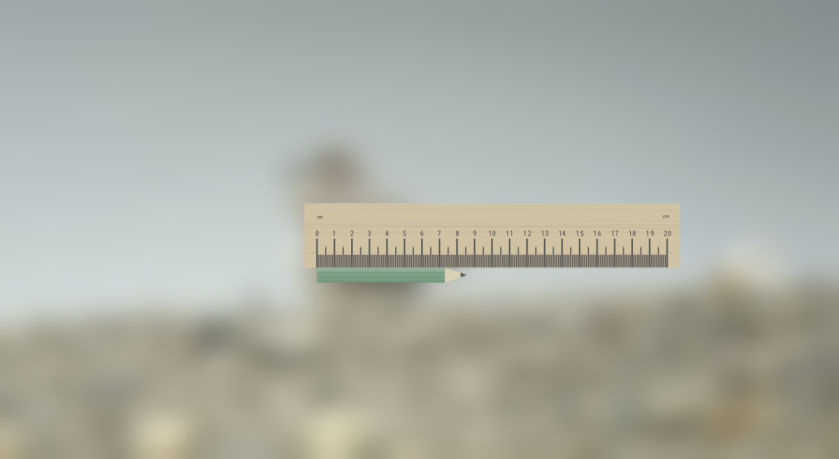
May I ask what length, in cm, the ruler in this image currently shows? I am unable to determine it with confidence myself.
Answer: 8.5 cm
